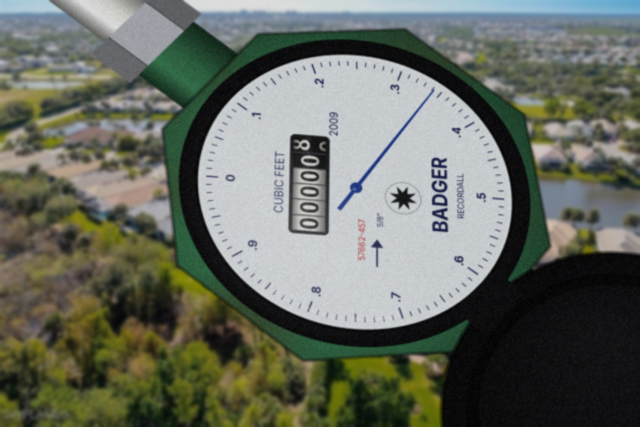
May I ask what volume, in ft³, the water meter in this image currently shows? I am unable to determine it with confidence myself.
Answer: 8.34 ft³
